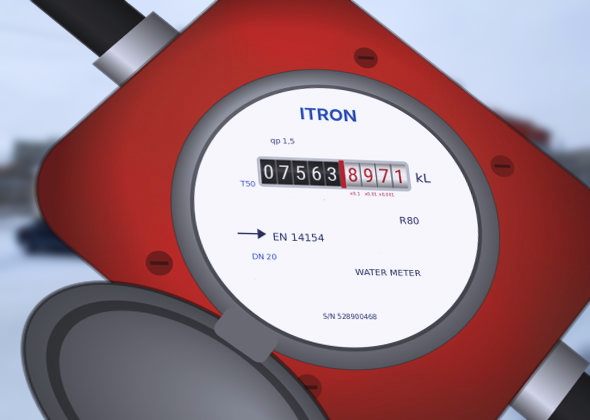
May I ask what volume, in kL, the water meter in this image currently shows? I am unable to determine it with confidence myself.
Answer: 7563.8971 kL
